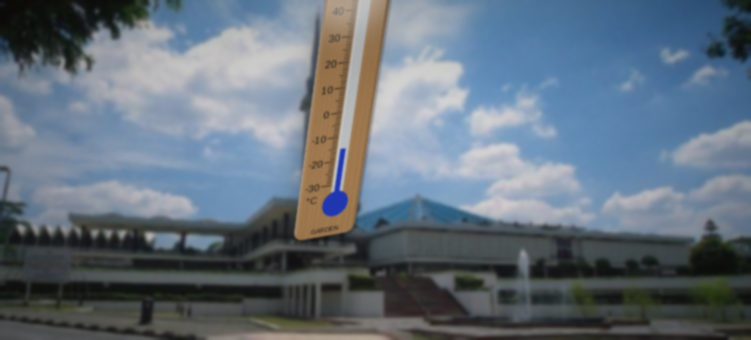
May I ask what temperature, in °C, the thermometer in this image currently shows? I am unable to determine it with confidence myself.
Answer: -15 °C
